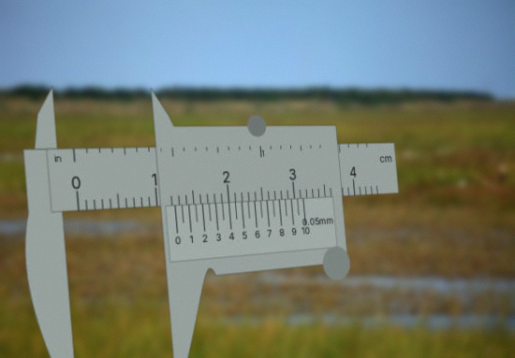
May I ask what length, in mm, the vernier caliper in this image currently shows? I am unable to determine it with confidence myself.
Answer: 12.4 mm
